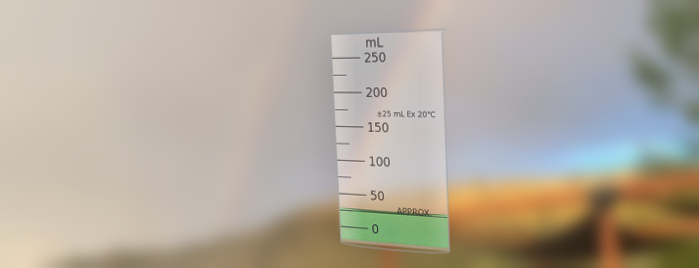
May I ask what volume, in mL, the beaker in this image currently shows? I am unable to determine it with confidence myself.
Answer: 25 mL
